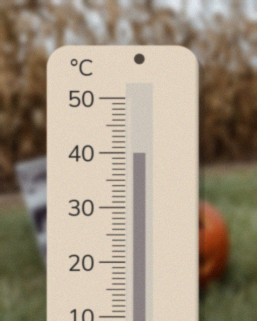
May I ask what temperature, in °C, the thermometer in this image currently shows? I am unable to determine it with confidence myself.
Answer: 40 °C
